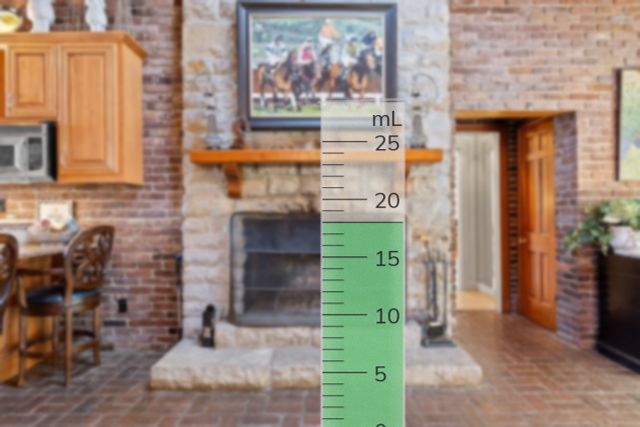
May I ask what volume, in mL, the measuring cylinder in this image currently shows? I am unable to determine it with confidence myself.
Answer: 18 mL
